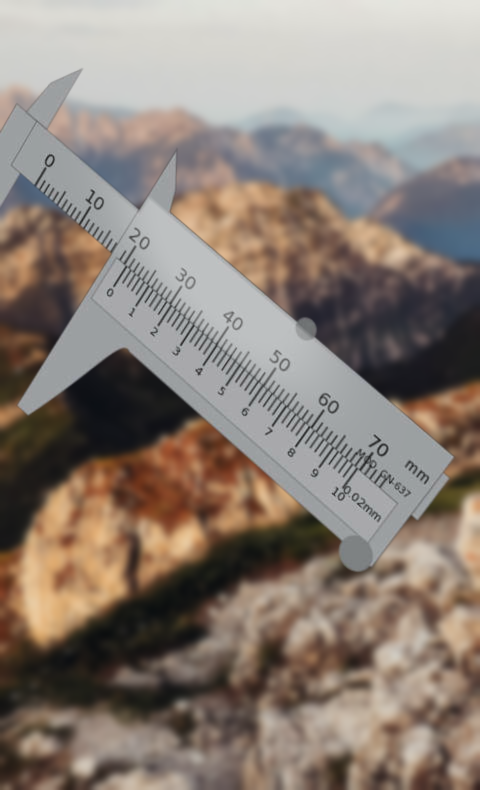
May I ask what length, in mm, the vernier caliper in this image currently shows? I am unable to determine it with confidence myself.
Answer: 20.5 mm
